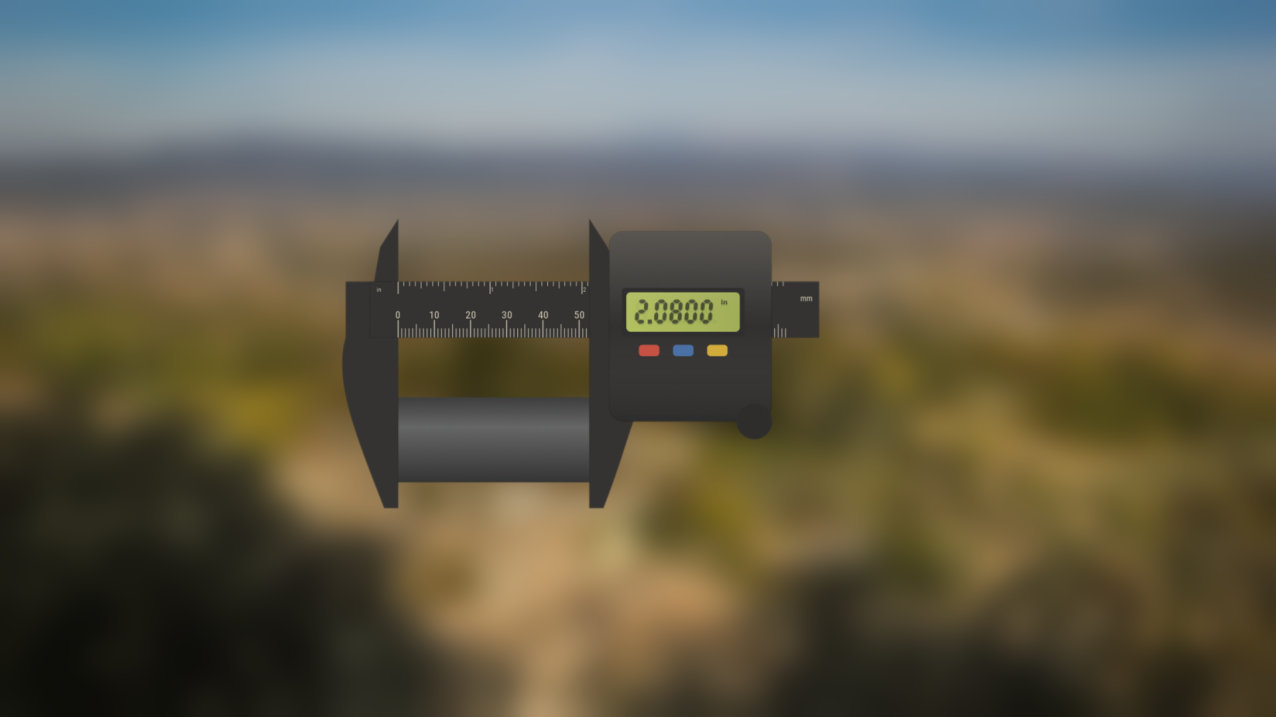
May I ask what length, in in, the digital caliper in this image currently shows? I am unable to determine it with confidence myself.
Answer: 2.0800 in
